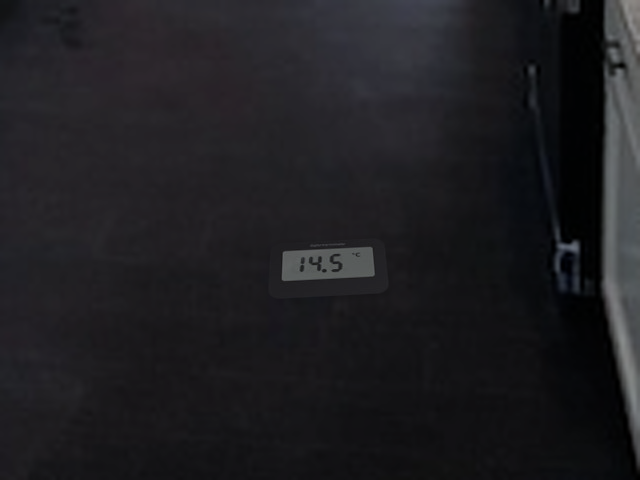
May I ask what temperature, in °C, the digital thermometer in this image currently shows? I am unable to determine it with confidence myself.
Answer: 14.5 °C
